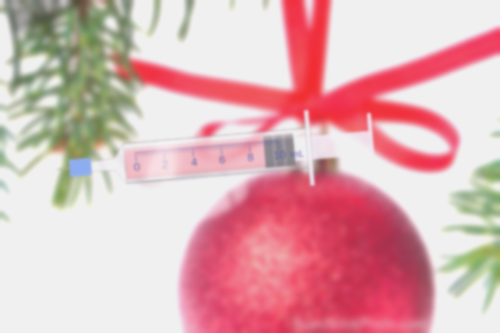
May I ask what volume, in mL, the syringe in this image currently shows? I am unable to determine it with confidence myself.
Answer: 9 mL
